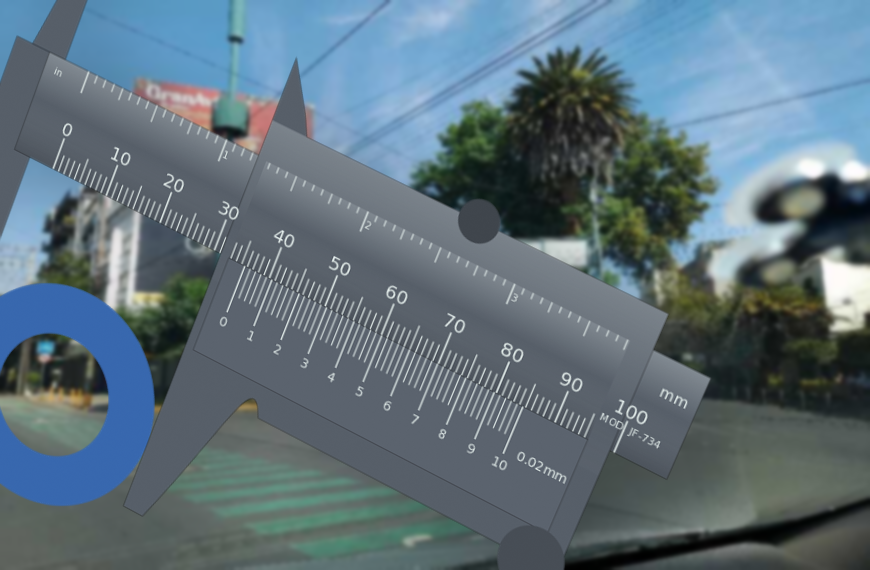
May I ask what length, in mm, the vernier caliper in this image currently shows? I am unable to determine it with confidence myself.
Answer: 35.6 mm
